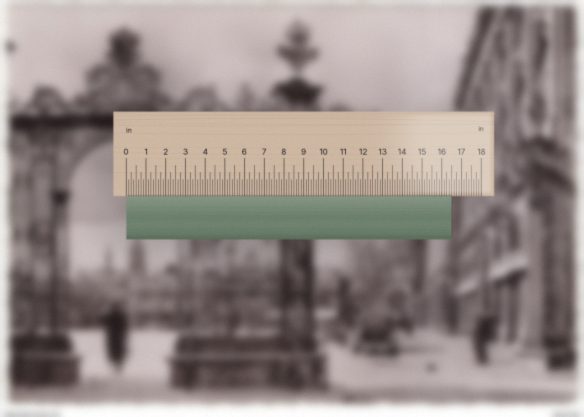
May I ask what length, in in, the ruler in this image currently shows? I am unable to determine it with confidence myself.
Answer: 16.5 in
